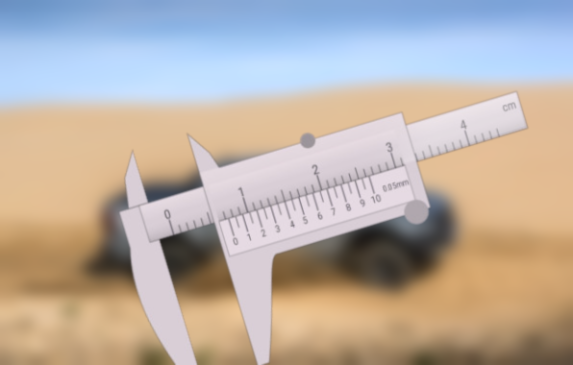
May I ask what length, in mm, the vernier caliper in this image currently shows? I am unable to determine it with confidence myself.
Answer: 7.4 mm
